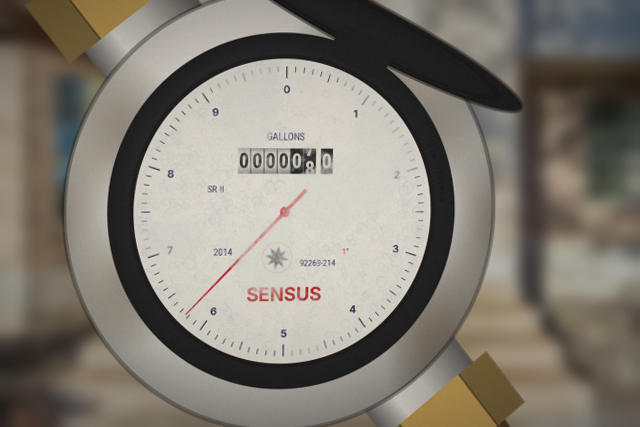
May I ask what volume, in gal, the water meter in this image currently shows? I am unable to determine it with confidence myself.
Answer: 76.2 gal
